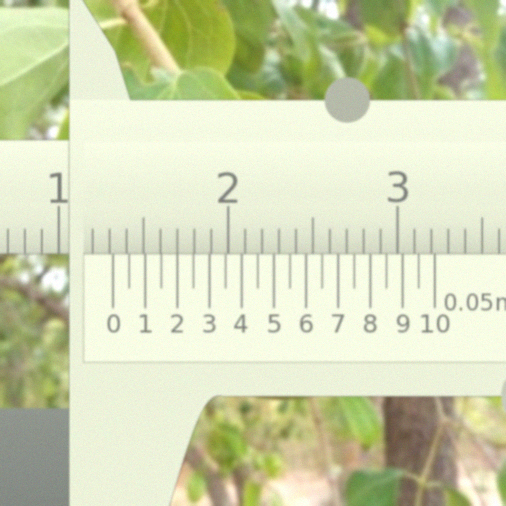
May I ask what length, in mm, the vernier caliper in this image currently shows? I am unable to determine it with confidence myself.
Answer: 13.2 mm
